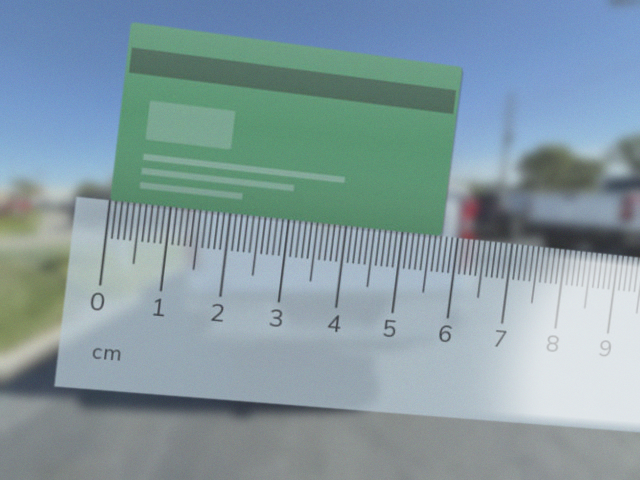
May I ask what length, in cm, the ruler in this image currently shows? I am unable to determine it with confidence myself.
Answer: 5.7 cm
